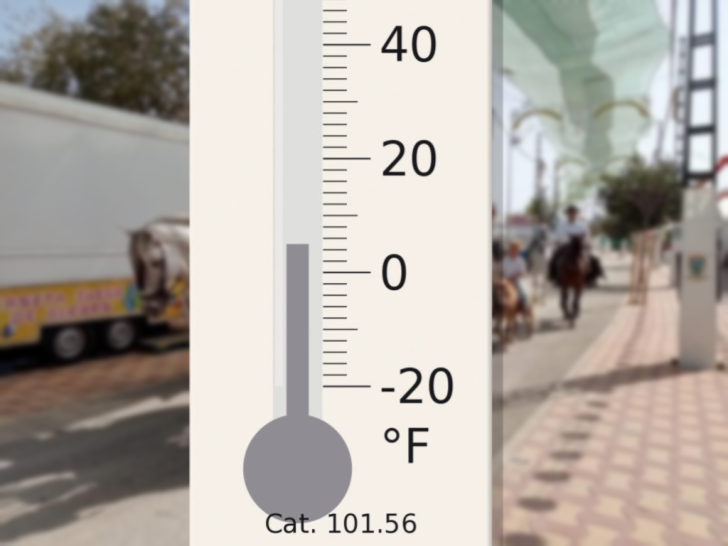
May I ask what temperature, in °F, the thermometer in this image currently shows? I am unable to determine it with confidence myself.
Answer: 5 °F
